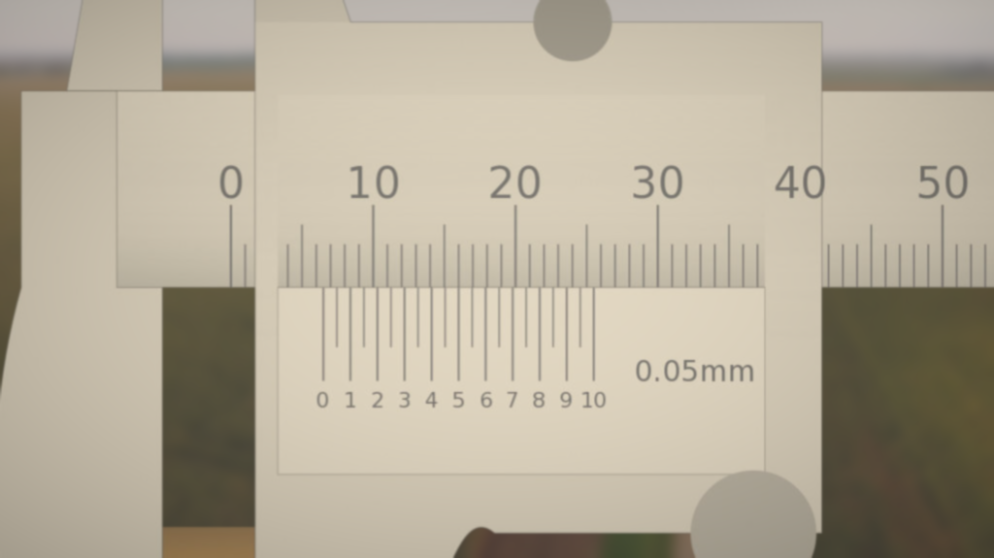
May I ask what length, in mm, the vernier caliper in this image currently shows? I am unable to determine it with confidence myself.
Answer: 6.5 mm
